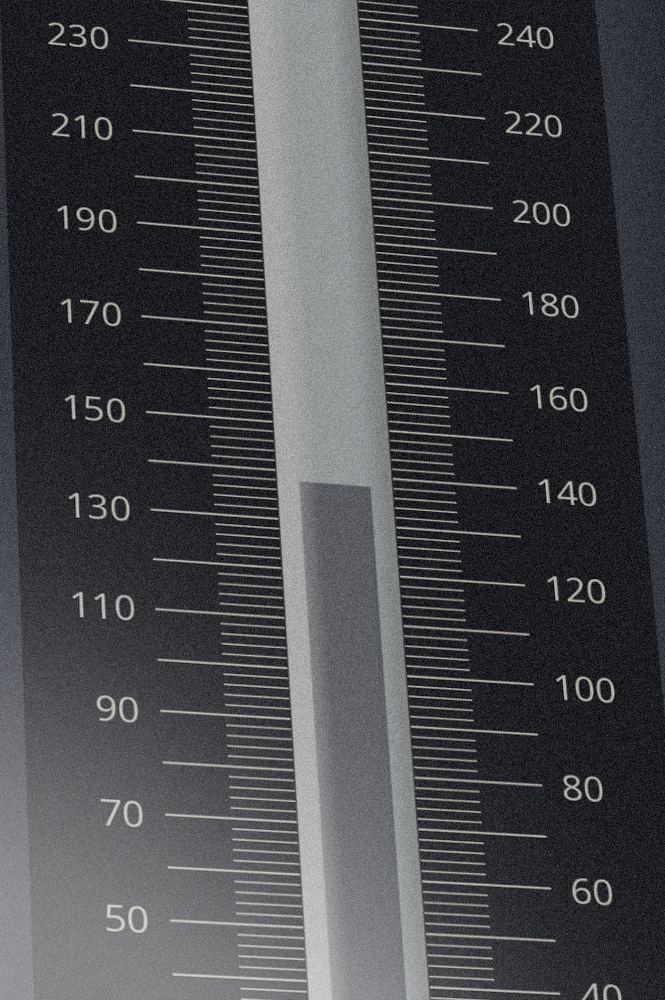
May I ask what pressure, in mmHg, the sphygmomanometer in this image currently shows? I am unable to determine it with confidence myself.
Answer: 138 mmHg
